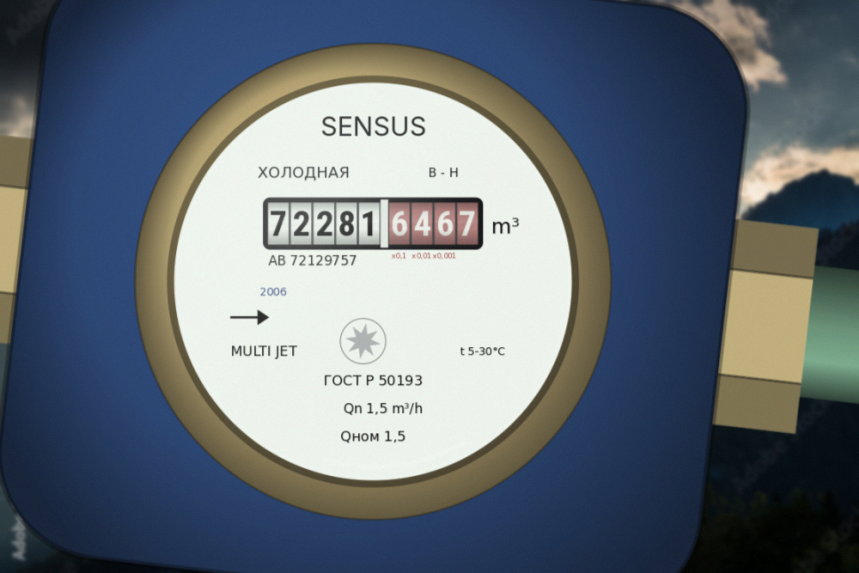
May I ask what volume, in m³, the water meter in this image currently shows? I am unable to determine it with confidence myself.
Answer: 72281.6467 m³
